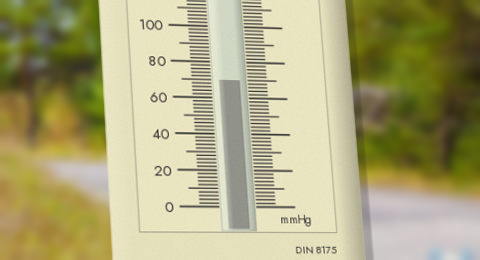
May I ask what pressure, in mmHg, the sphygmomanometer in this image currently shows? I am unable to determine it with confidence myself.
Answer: 70 mmHg
